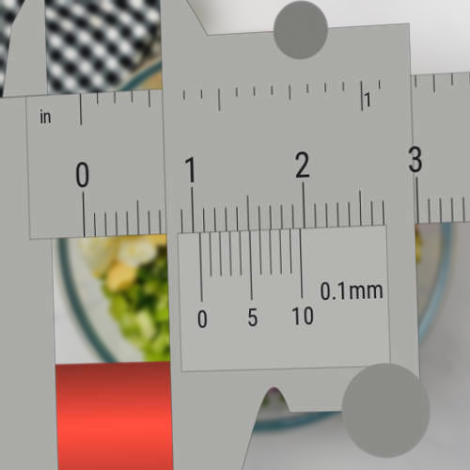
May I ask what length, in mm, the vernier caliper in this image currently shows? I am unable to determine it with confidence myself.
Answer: 10.6 mm
